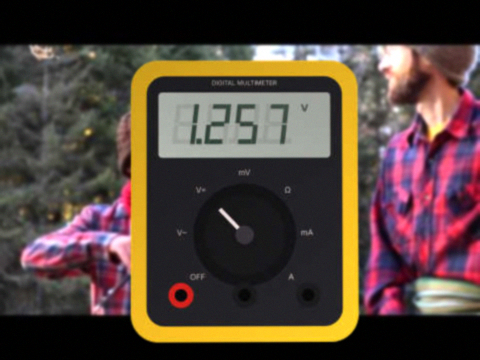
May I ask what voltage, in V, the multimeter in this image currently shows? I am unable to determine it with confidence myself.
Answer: 1.257 V
